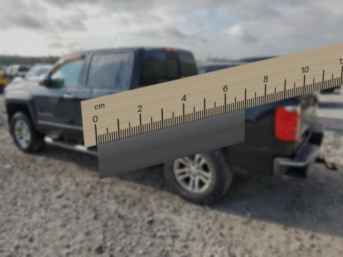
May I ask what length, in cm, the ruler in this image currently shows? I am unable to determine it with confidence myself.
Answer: 7 cm
